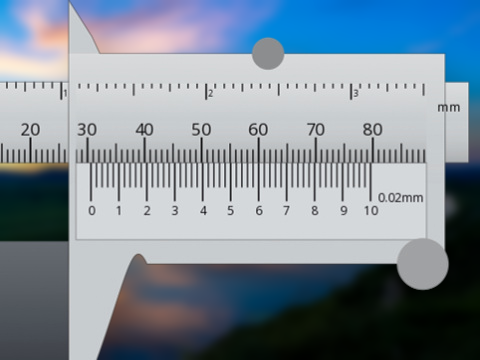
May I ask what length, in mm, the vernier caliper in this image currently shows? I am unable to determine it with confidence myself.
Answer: 30.6 mm
